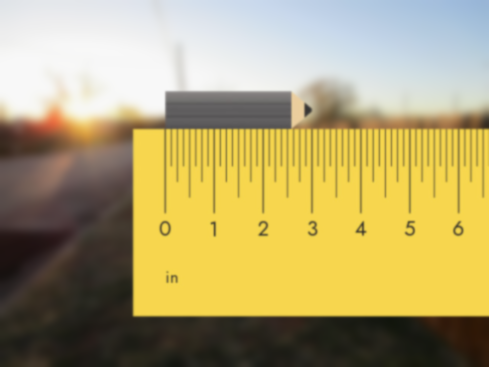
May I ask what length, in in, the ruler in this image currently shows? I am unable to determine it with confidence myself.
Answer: 3 in
